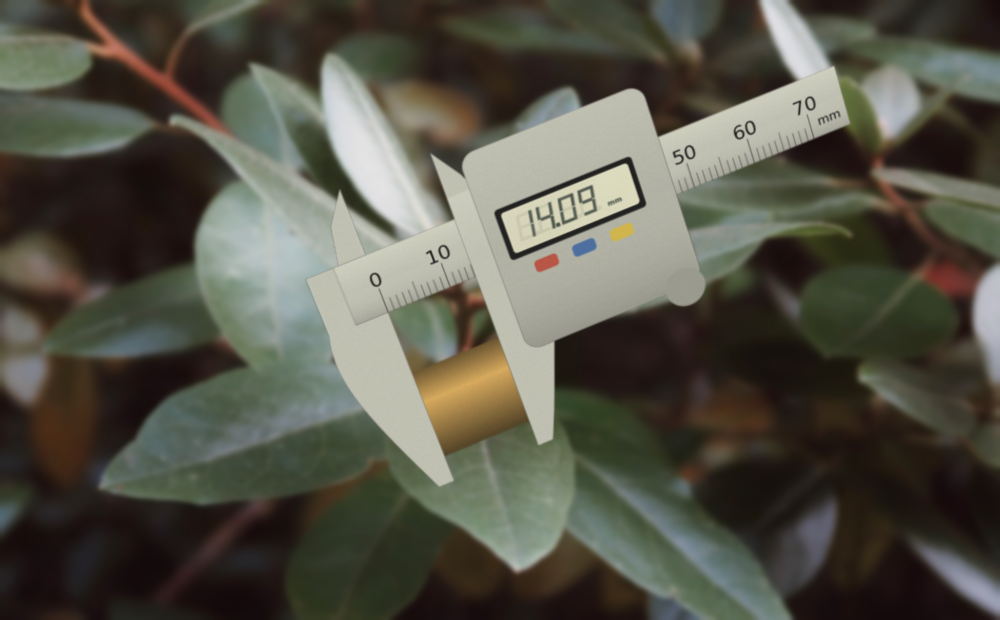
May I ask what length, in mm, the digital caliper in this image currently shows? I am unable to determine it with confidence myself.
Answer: 14.09 mm
